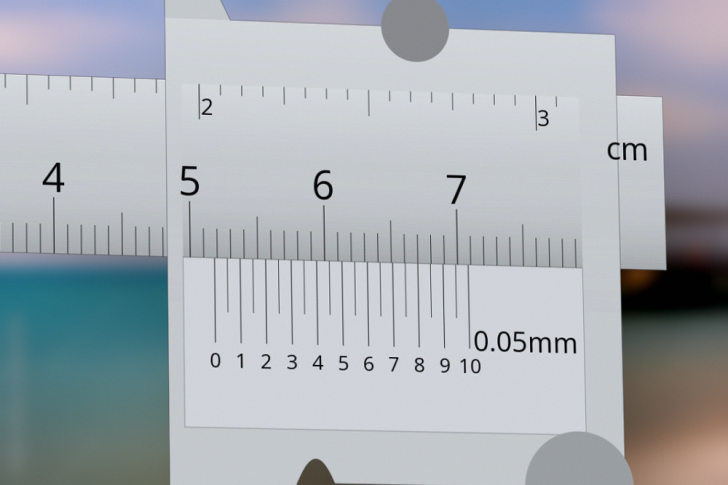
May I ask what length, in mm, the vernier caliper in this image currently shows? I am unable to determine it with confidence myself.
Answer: 51.8 mm
